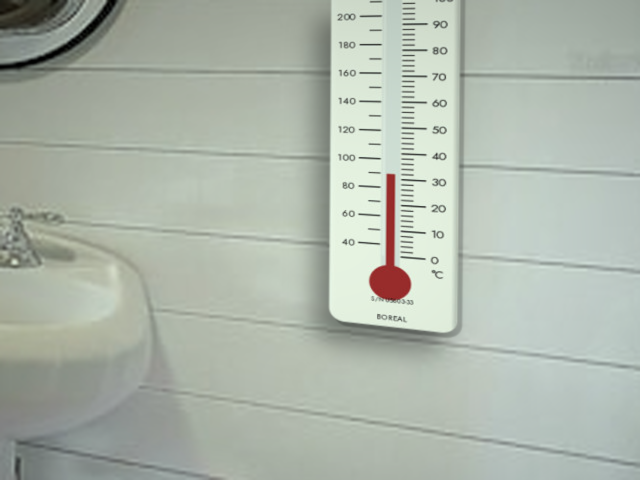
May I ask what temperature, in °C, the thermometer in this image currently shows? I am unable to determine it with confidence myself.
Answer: 32 °C
